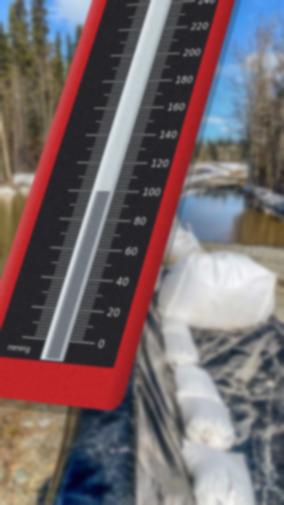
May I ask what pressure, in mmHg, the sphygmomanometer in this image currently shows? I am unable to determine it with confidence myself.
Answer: 100 mmHg
